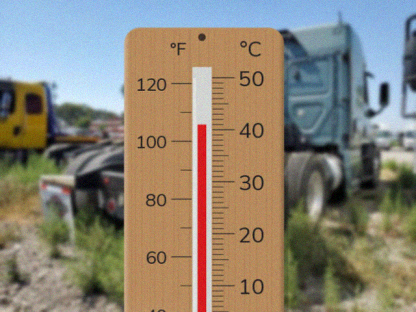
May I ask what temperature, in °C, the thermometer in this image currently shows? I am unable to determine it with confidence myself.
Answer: 41 °C
